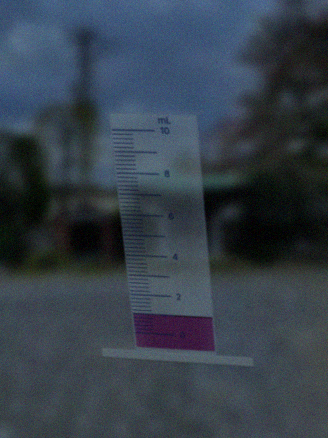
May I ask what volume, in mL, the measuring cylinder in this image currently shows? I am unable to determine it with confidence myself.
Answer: 1 mL
